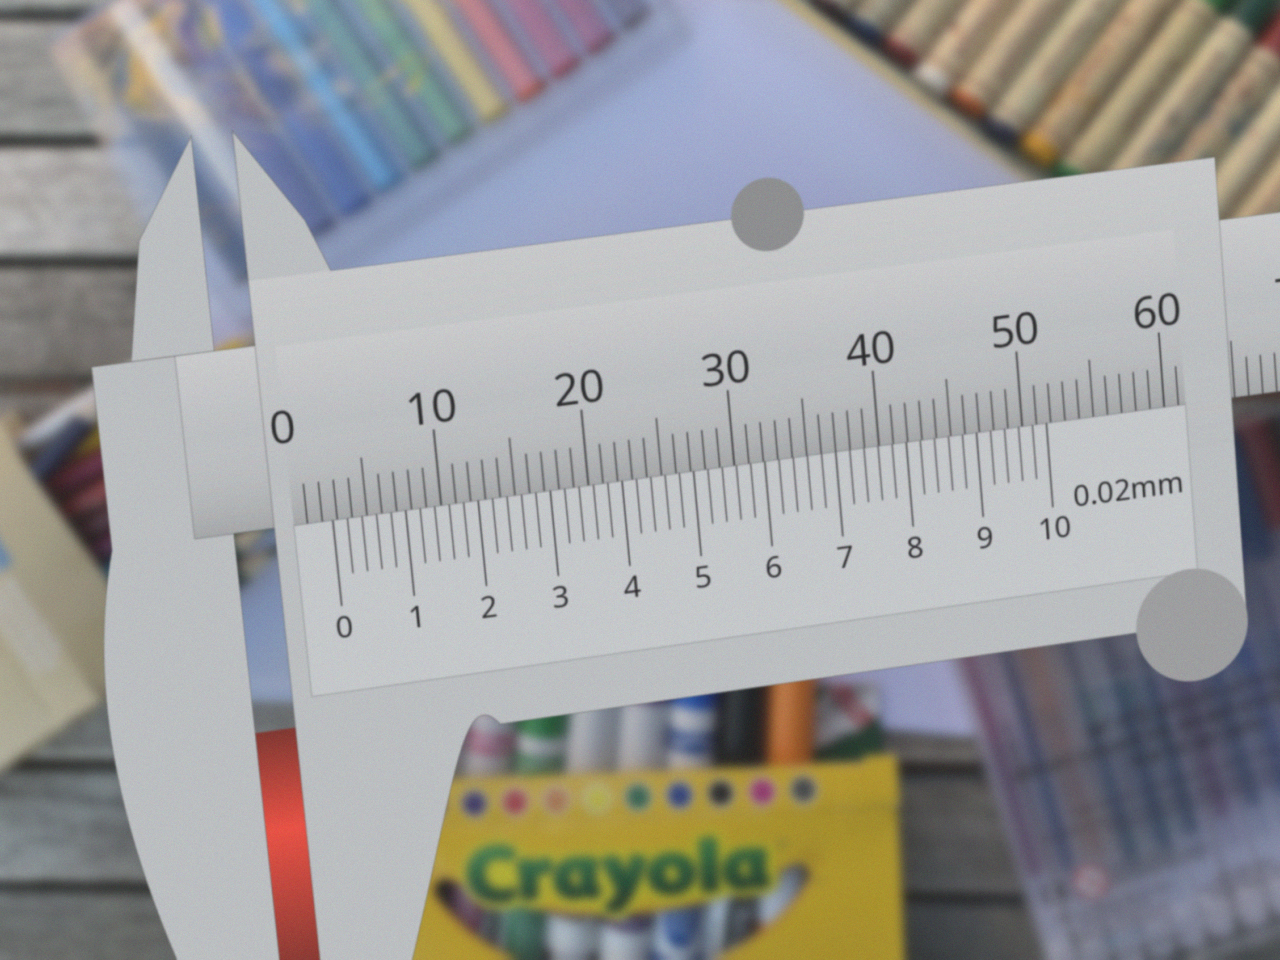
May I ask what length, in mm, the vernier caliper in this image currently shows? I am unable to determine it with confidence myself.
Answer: 2.7 mm
